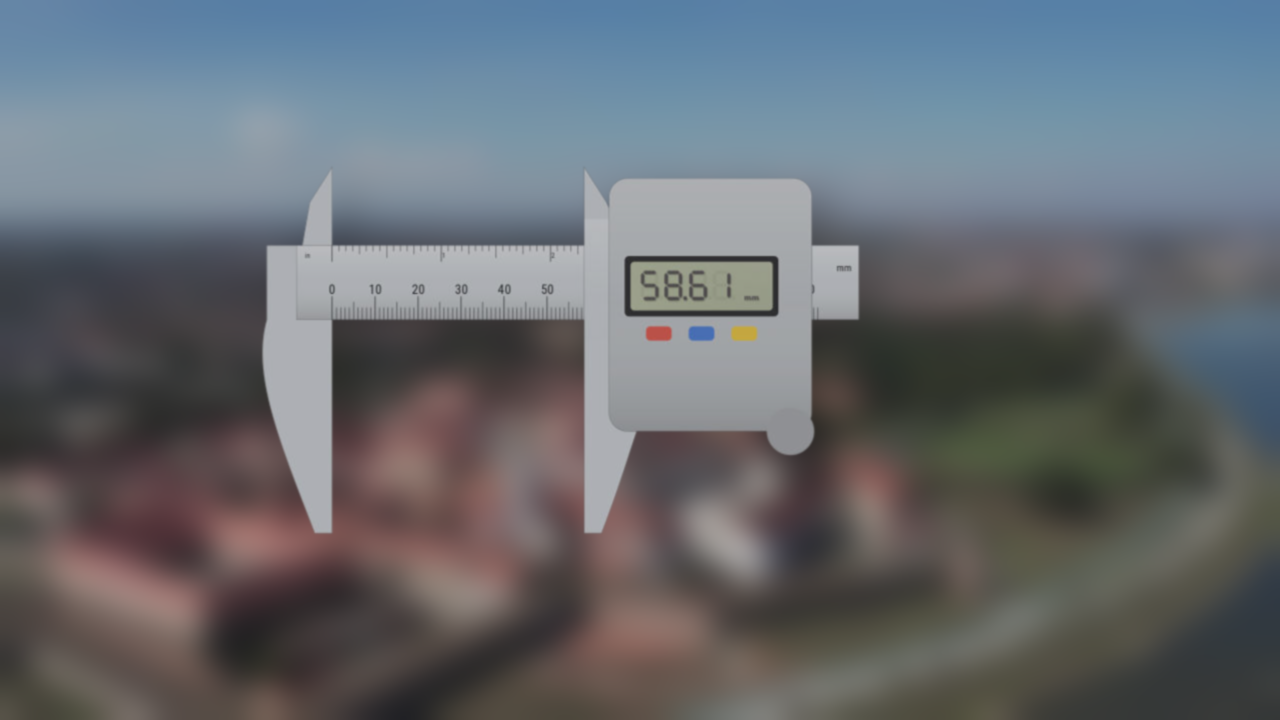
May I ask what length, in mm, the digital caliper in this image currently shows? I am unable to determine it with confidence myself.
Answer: 58.61 mm
